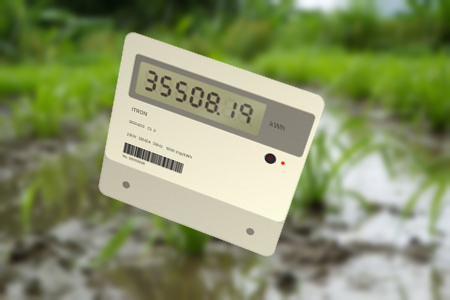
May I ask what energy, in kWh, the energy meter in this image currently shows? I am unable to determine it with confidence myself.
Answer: 35508.19 kWh
